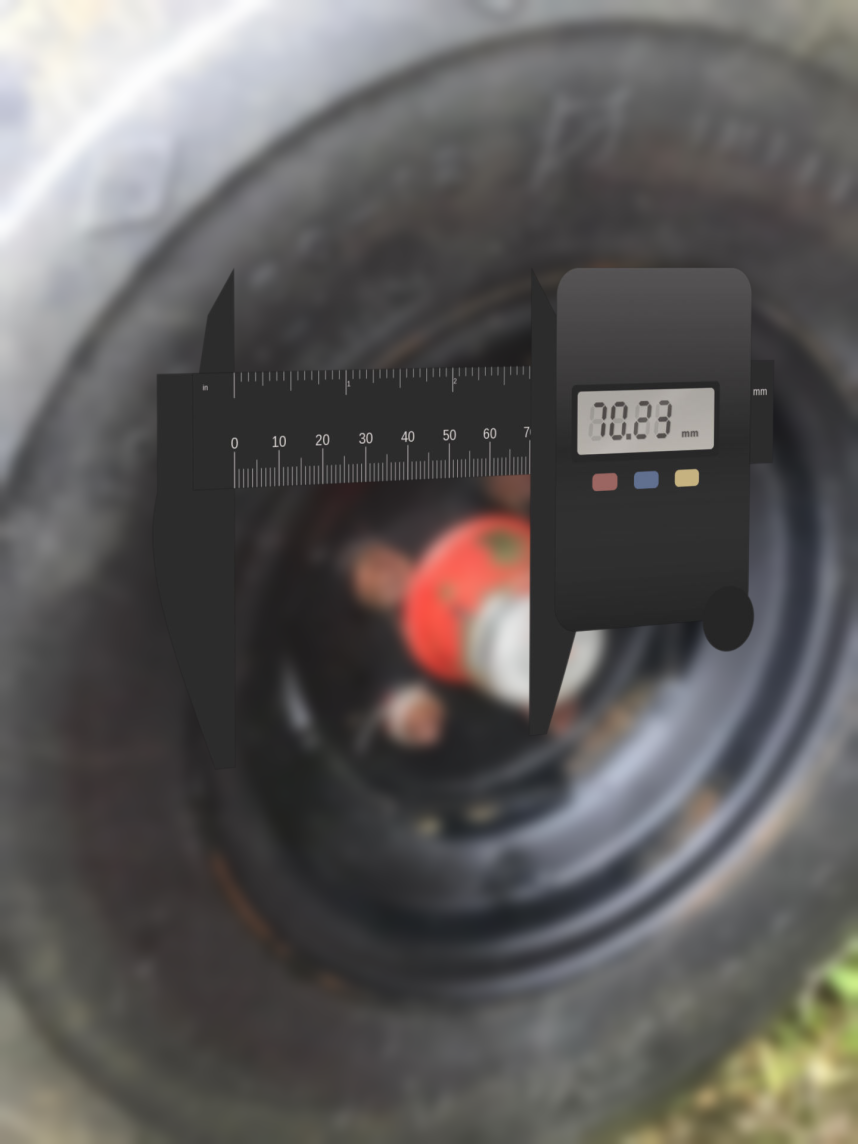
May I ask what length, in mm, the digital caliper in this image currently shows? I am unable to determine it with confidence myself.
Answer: 70.23 mm
